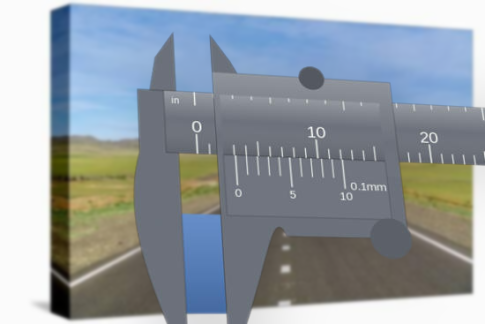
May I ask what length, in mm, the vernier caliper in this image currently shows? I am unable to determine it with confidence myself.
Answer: 3.1 mm
